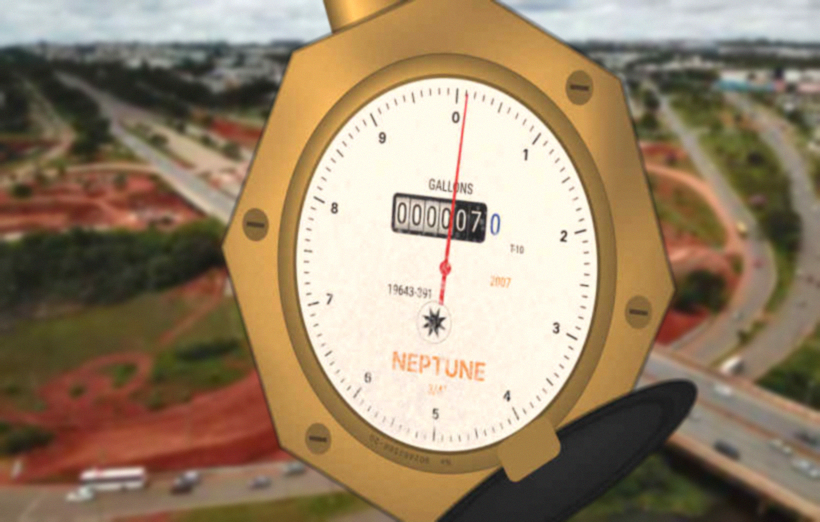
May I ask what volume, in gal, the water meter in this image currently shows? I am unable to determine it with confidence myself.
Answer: 70.1 gal
